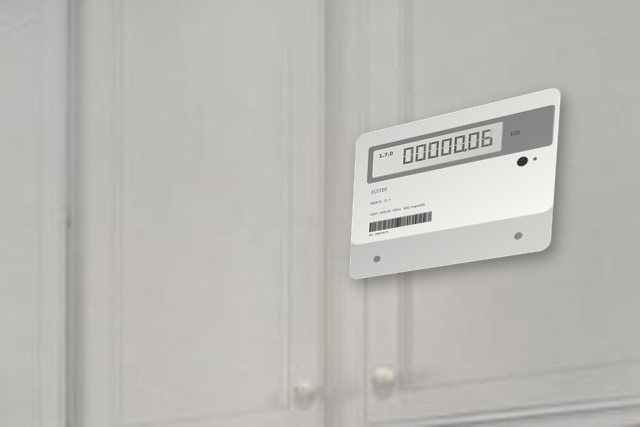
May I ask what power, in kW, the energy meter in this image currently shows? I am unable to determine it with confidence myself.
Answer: 0.06 kW
